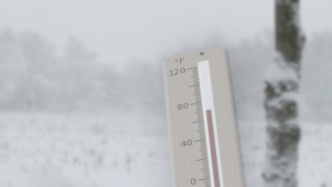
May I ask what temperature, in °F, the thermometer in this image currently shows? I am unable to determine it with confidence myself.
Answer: 70 °F
